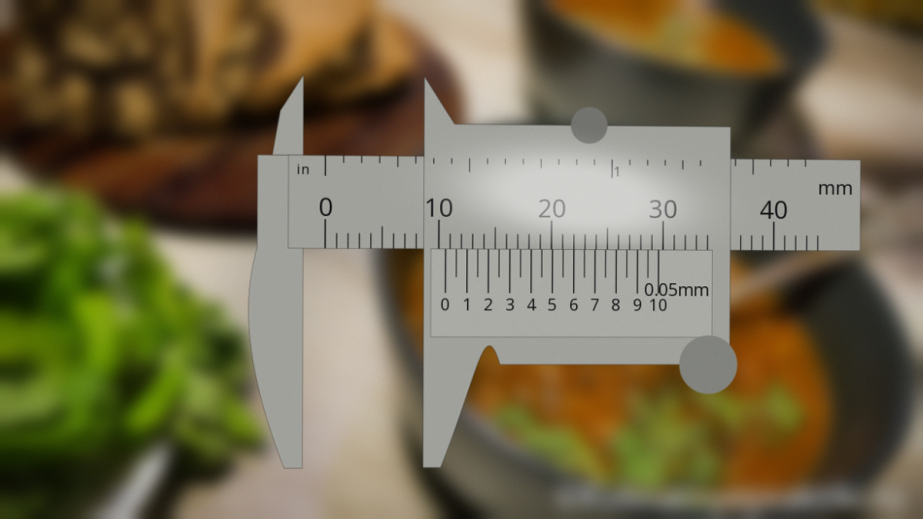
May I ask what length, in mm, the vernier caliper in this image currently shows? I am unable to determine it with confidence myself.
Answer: 10.6 mm
